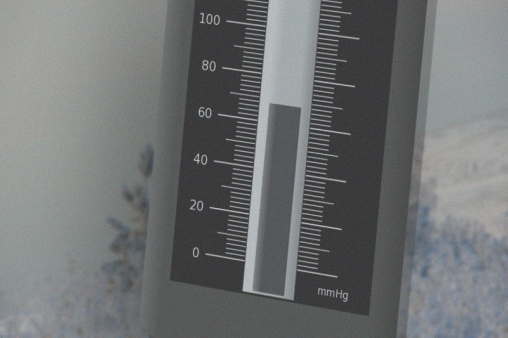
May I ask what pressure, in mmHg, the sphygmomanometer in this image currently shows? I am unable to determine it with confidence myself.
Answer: 68 mmHg
